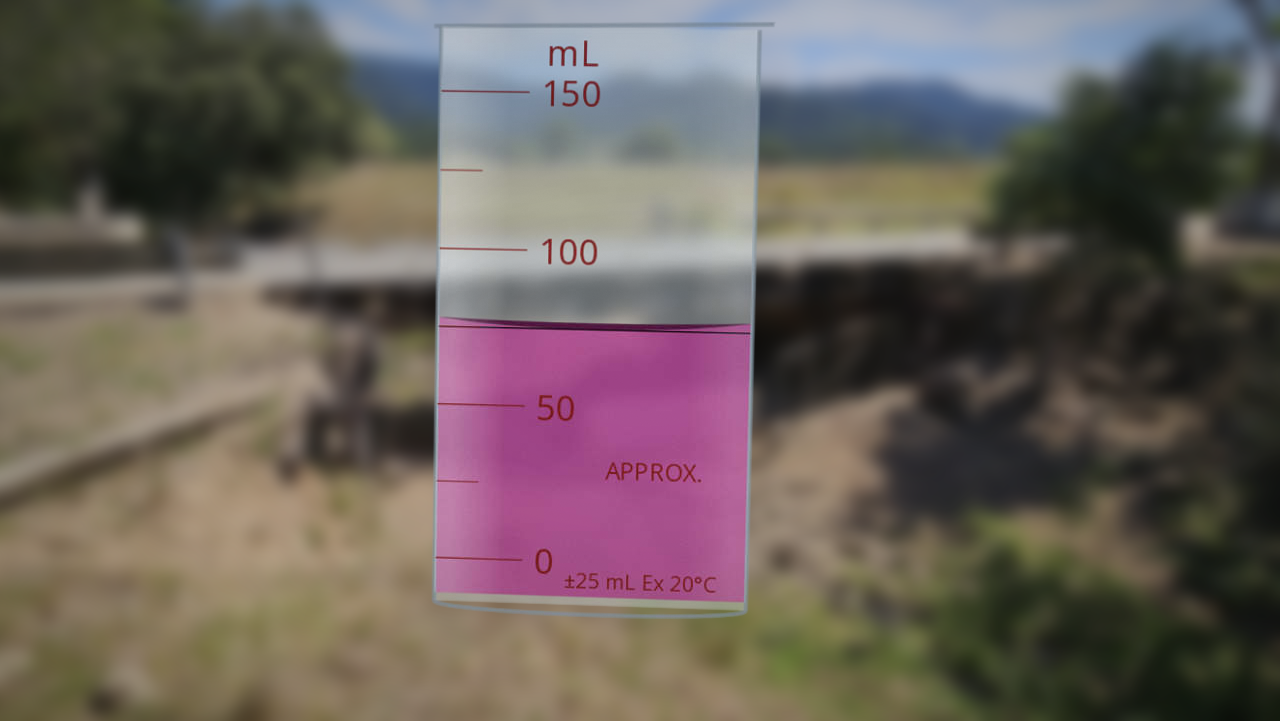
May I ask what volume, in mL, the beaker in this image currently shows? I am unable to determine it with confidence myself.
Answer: 75 mL
